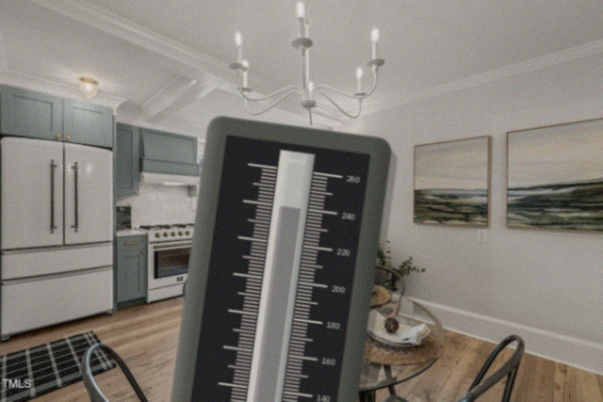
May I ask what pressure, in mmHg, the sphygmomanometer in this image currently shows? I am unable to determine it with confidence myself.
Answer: 240 mmHg
